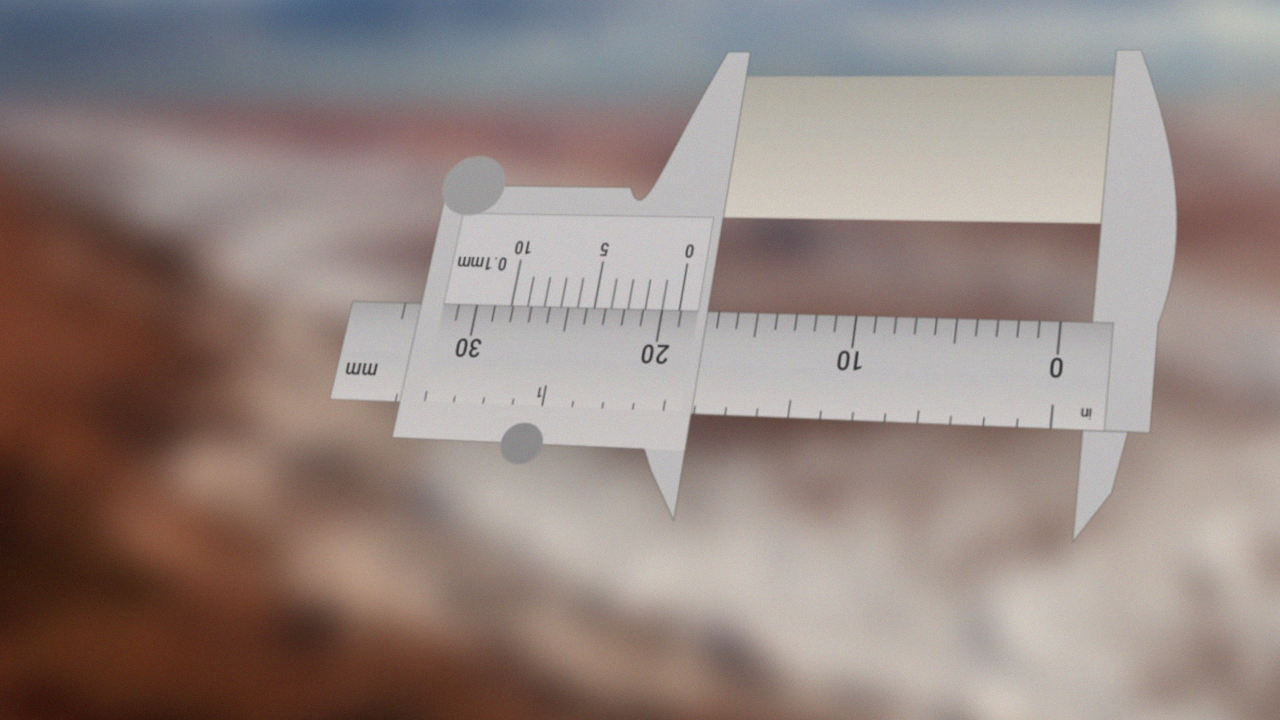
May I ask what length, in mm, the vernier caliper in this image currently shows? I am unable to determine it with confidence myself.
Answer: 19.1 mm
